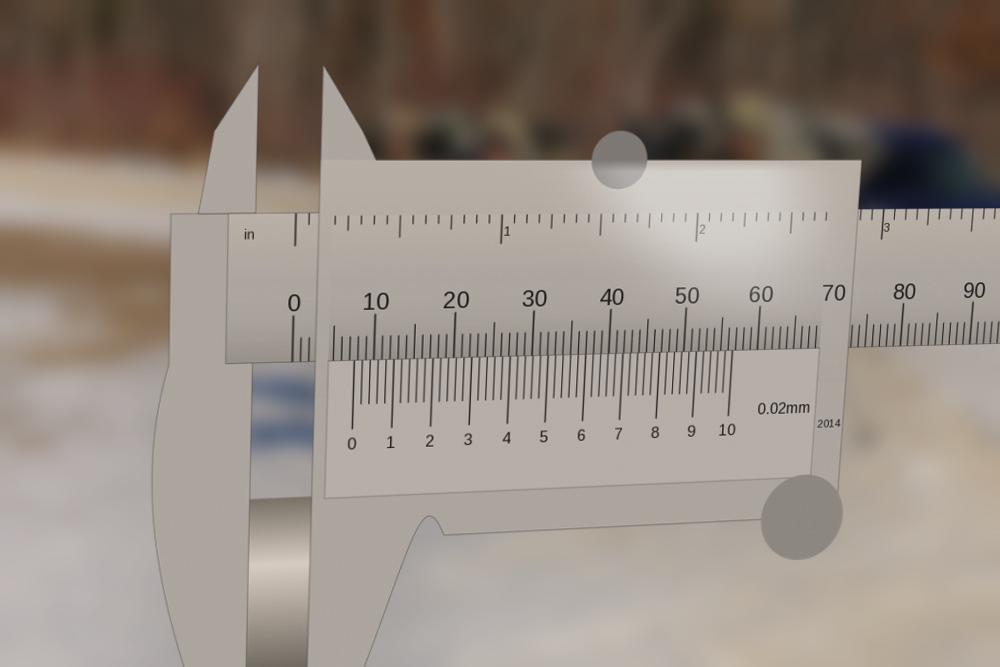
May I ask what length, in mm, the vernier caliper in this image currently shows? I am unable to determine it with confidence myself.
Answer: 7.6 mm
